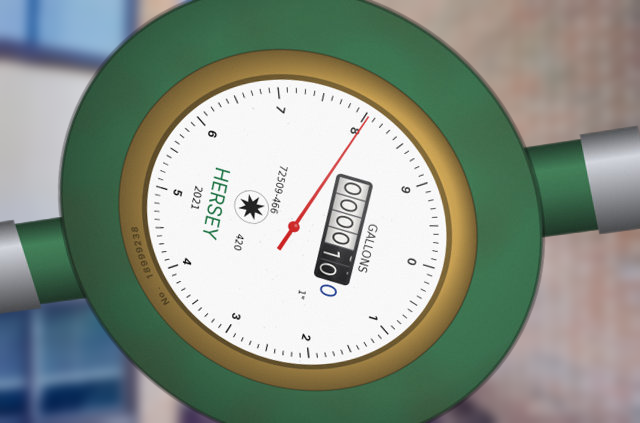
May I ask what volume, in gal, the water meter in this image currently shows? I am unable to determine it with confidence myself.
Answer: 98.0 gal
